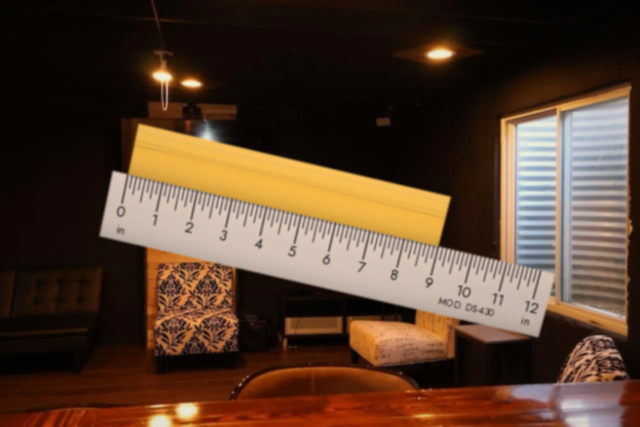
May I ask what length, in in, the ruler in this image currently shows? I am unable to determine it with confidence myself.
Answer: 9 in
